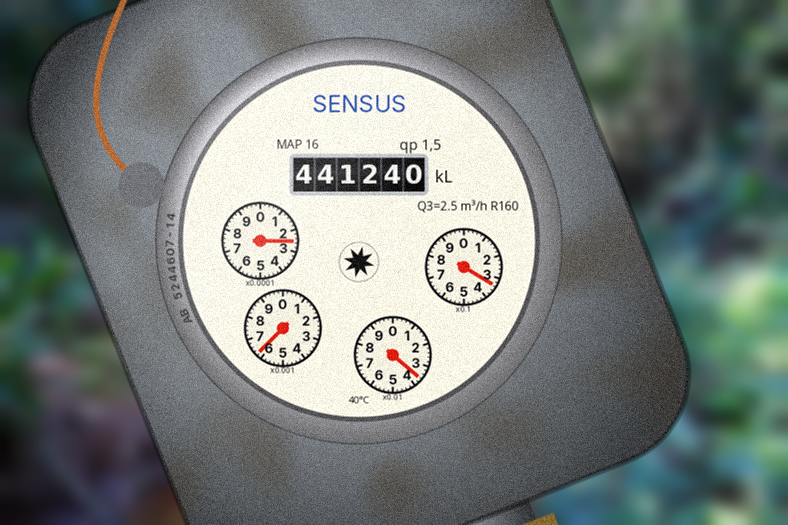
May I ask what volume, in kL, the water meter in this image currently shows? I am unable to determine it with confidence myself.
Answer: 441240.3362 kL
